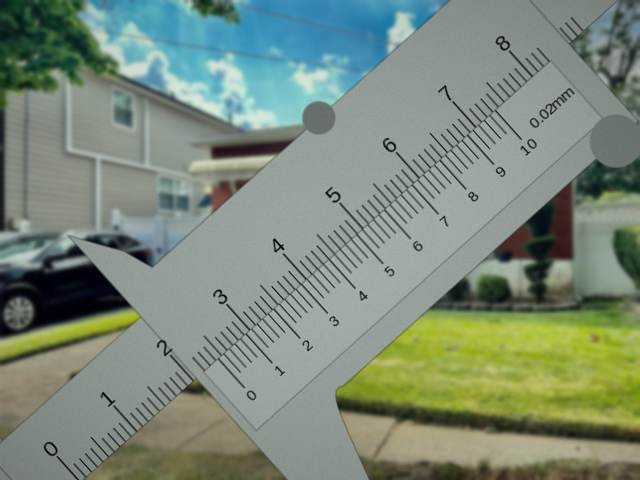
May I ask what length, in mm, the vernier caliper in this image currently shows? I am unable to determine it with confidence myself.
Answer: 24.4 mm
